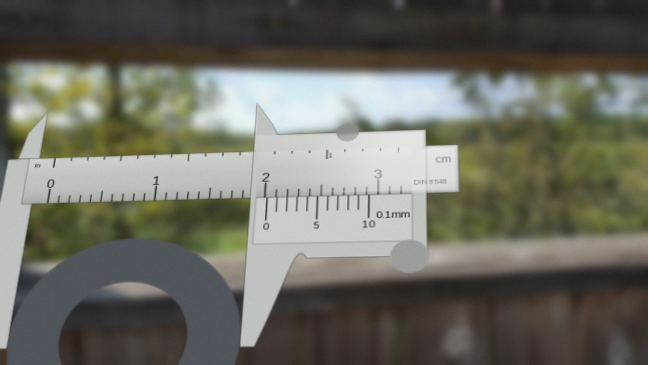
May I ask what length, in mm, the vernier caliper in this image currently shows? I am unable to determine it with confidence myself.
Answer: 20.2 mm
